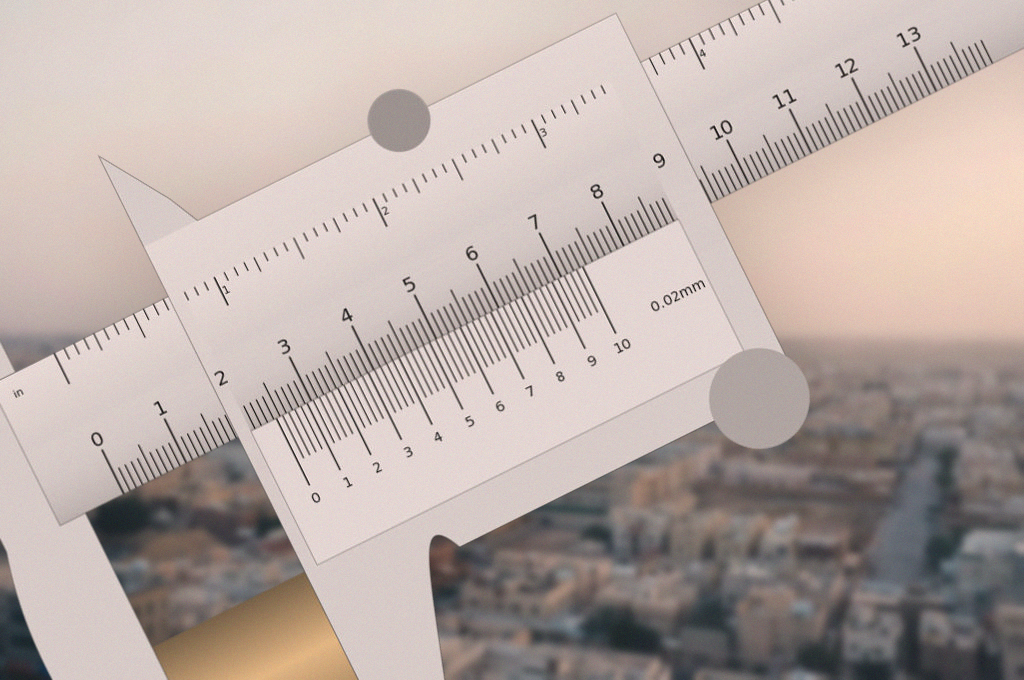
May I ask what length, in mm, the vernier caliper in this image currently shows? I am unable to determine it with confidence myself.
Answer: 24.4 mm
